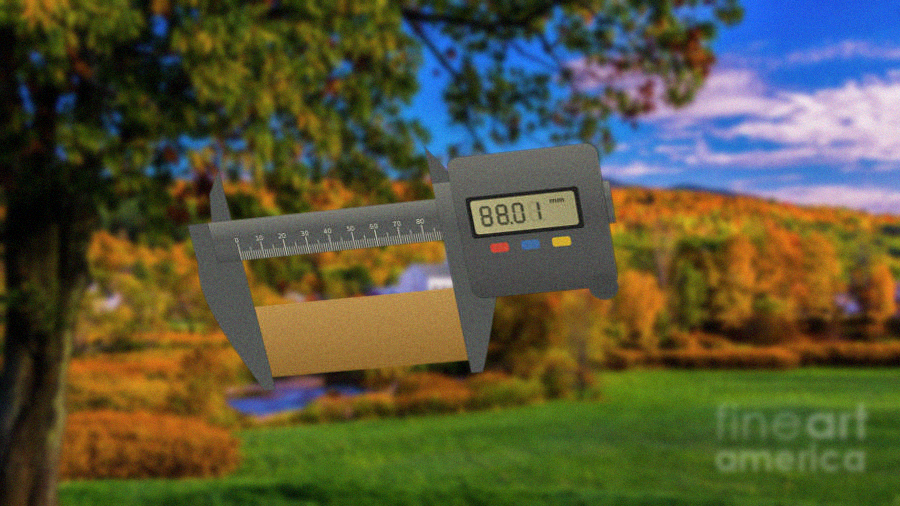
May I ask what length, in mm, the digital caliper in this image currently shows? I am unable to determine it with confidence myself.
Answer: 88.01 mm
